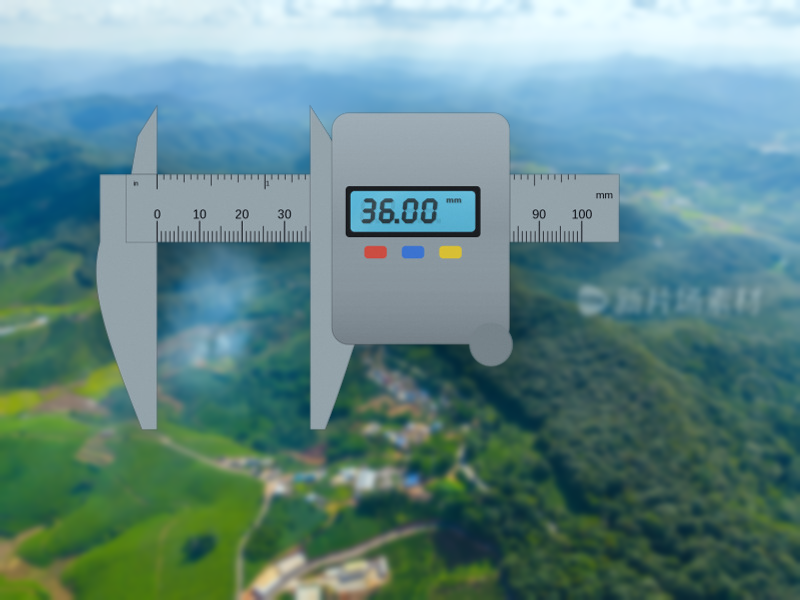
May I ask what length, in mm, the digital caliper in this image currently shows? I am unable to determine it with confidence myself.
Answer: 36.00 mm
